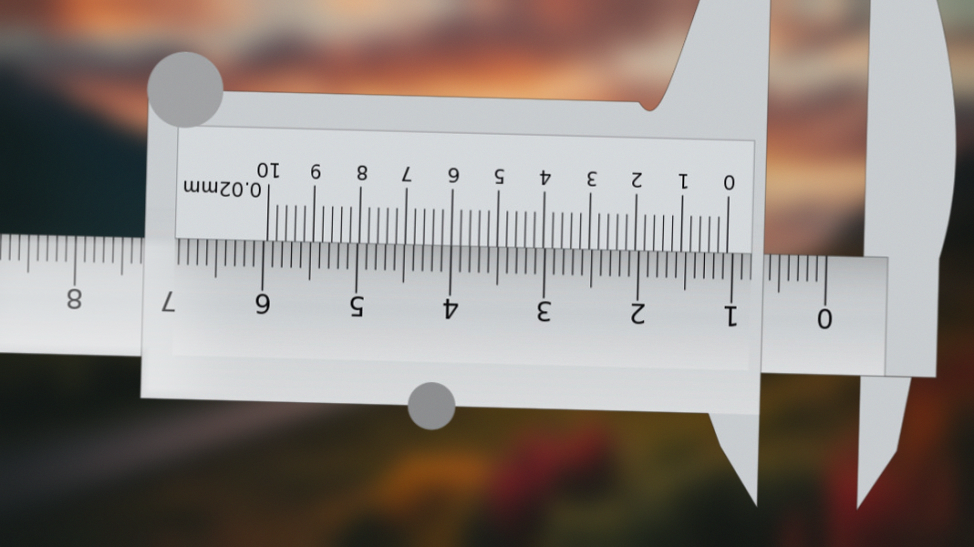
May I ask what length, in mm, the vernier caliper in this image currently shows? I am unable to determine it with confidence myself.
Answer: 10.6 mm
